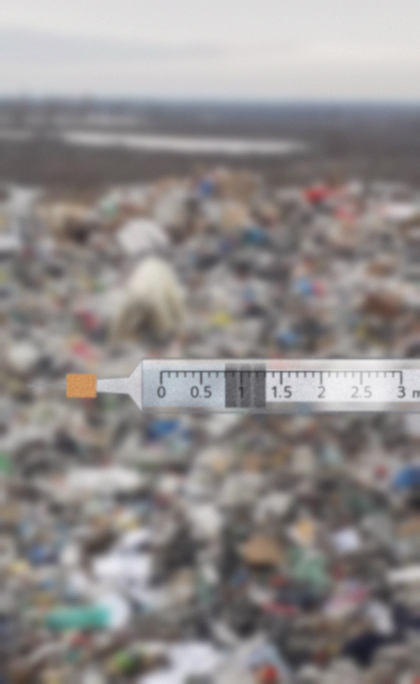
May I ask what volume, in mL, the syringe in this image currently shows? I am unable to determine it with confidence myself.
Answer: 0.8 mL
